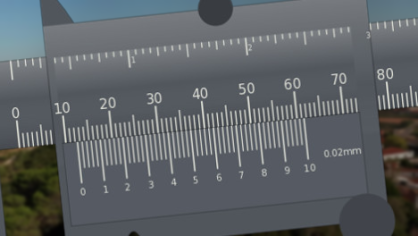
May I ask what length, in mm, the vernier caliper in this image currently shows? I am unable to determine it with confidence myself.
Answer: 12.5 mm
